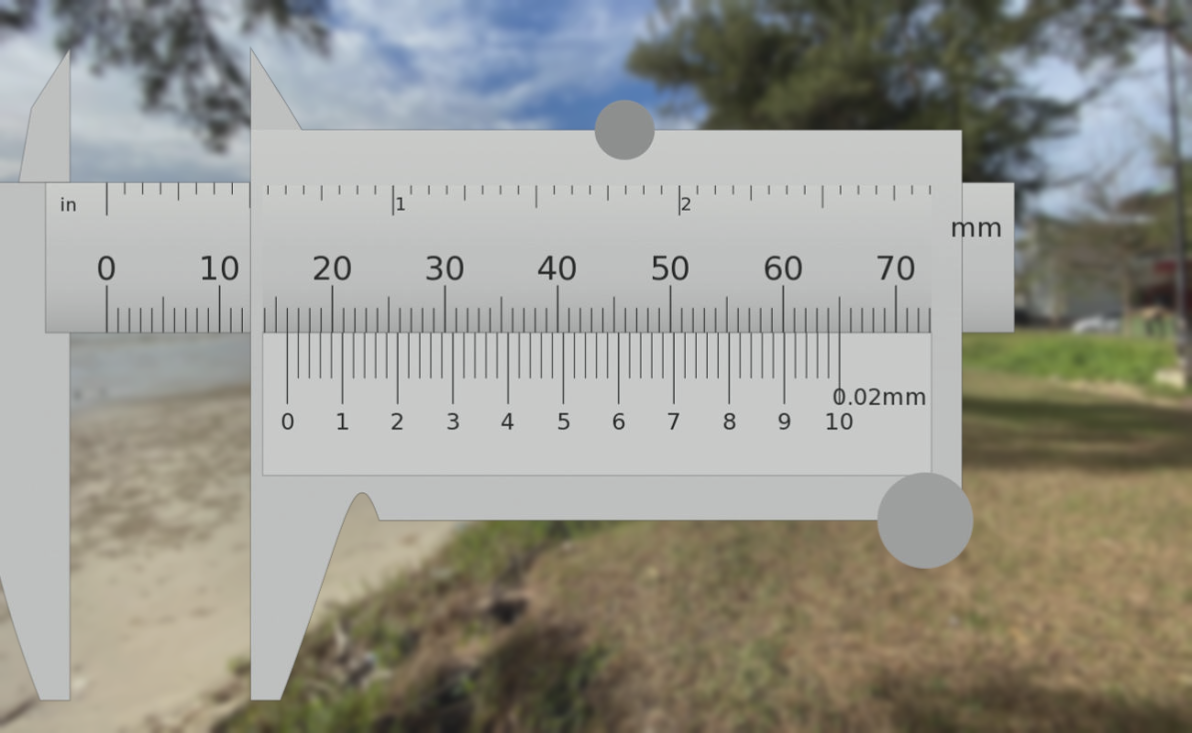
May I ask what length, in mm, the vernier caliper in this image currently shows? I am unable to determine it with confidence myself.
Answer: 16.0 mm
